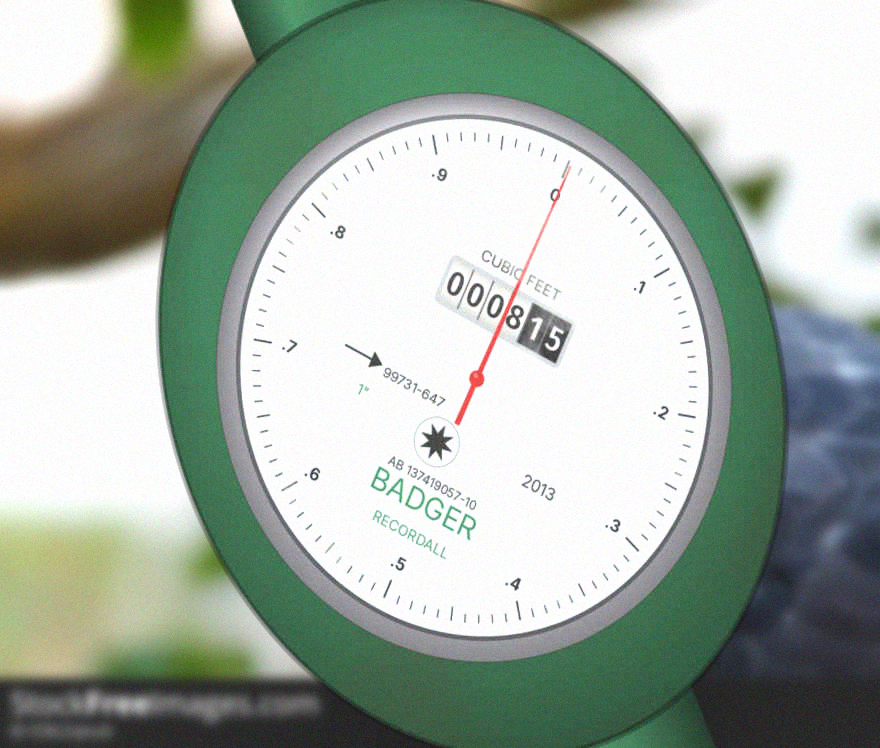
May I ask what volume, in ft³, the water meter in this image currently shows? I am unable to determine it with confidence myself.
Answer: 815.00 ft³
